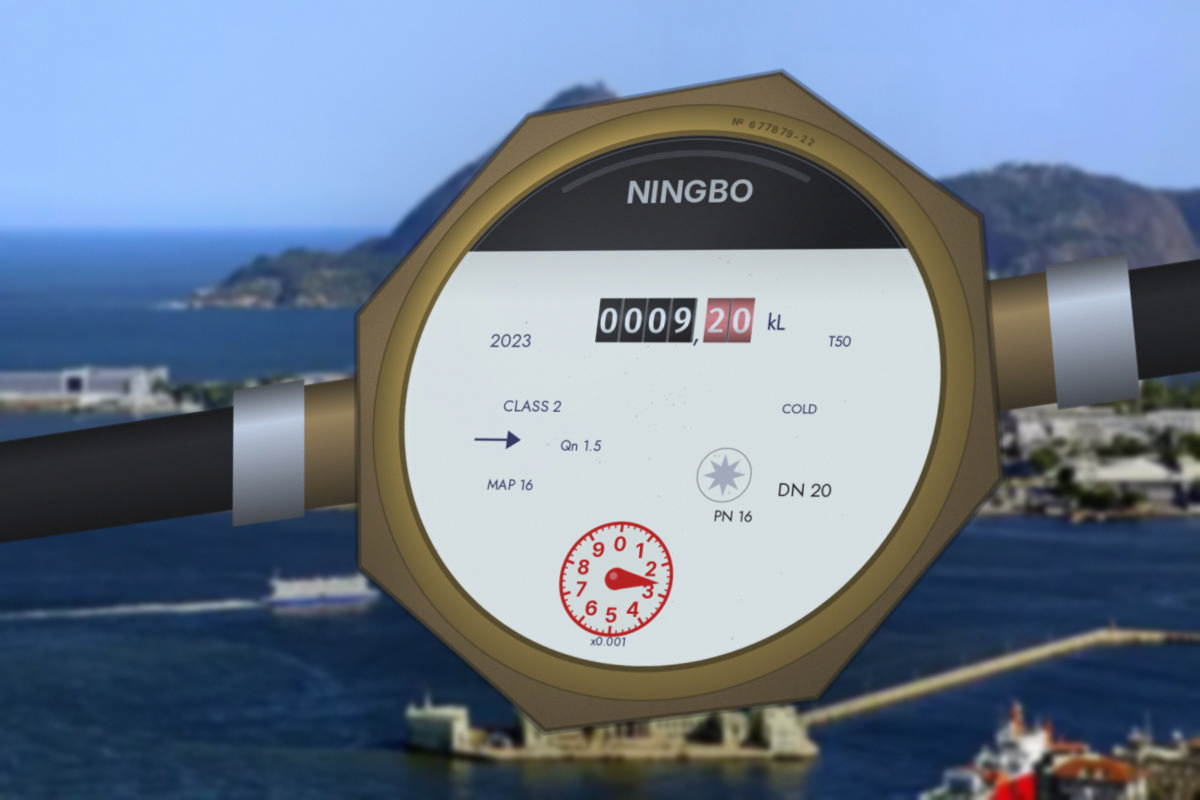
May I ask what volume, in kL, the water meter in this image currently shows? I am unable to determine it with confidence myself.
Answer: 9.202 kL
